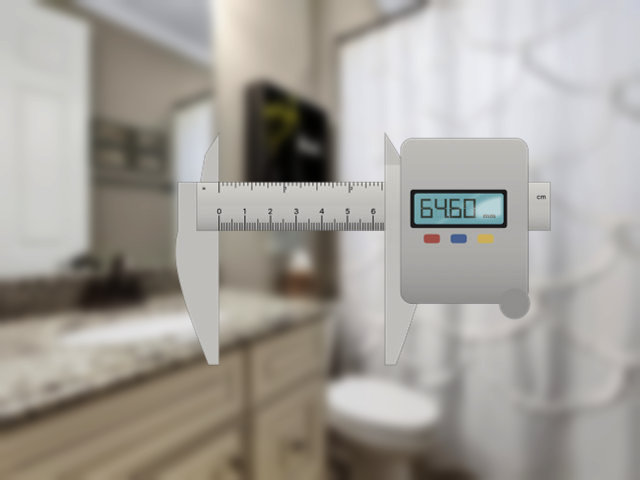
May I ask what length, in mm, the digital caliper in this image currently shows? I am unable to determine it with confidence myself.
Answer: 64.60 mm
